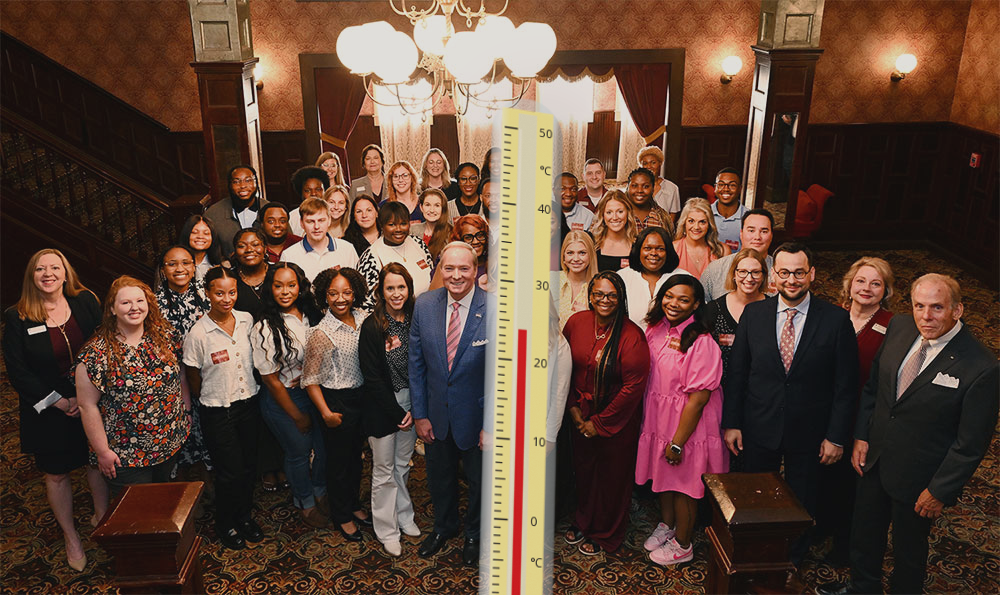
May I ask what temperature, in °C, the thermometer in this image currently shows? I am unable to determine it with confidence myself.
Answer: 24 °C
